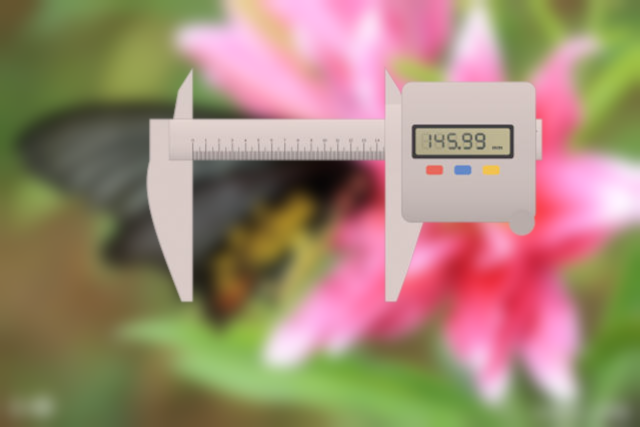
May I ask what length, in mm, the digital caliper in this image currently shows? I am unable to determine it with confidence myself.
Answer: 145.99 mm
